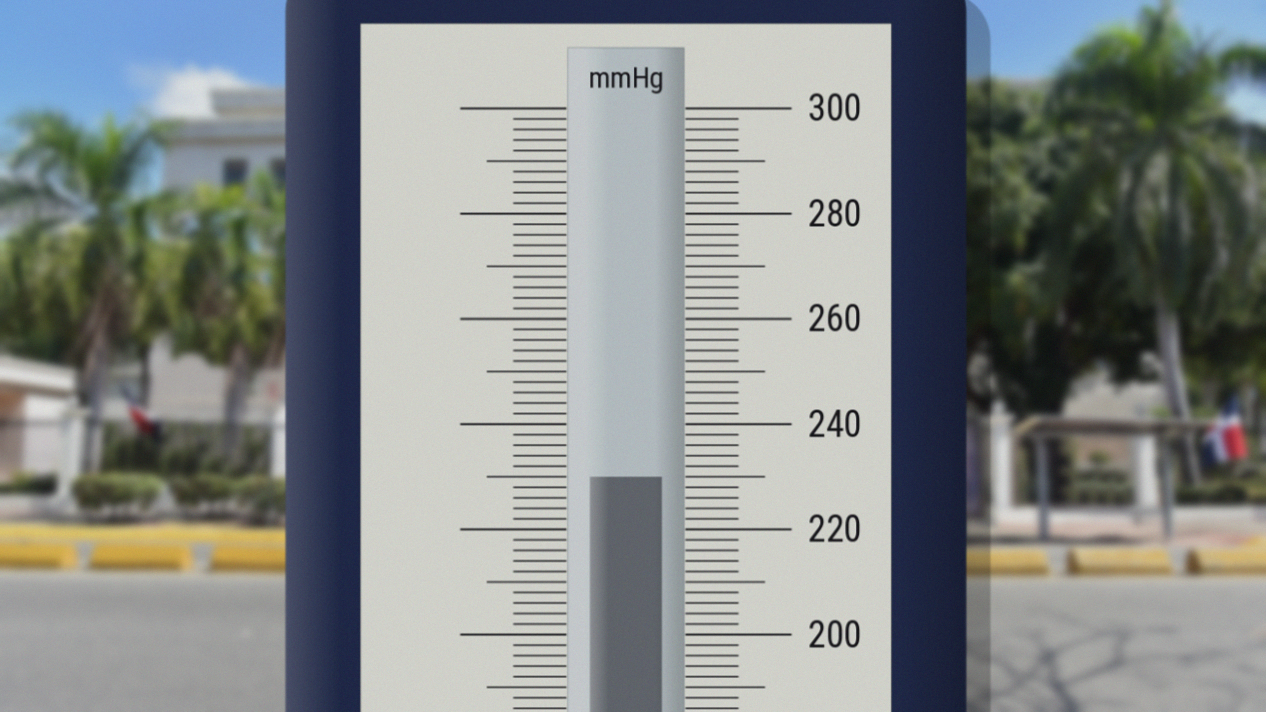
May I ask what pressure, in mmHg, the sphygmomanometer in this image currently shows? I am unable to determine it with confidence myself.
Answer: 230 mmHg
